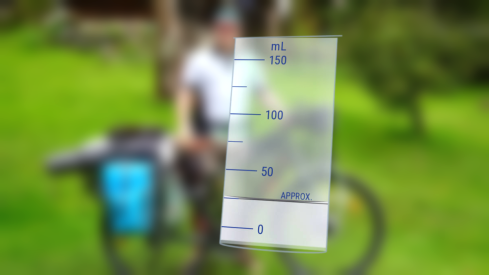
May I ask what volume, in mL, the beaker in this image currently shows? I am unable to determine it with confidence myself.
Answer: 25 mL
